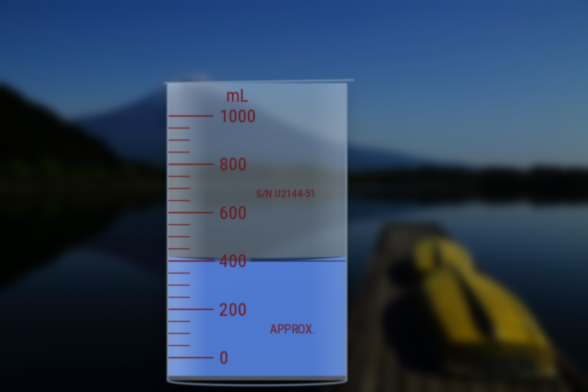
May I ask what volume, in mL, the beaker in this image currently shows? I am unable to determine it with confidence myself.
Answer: 400 mL
